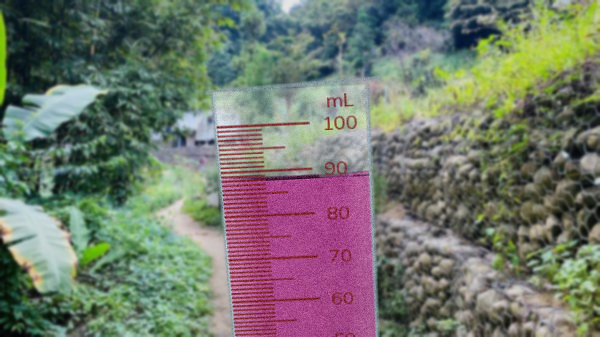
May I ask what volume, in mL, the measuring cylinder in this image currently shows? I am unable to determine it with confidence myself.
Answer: 88 mL
